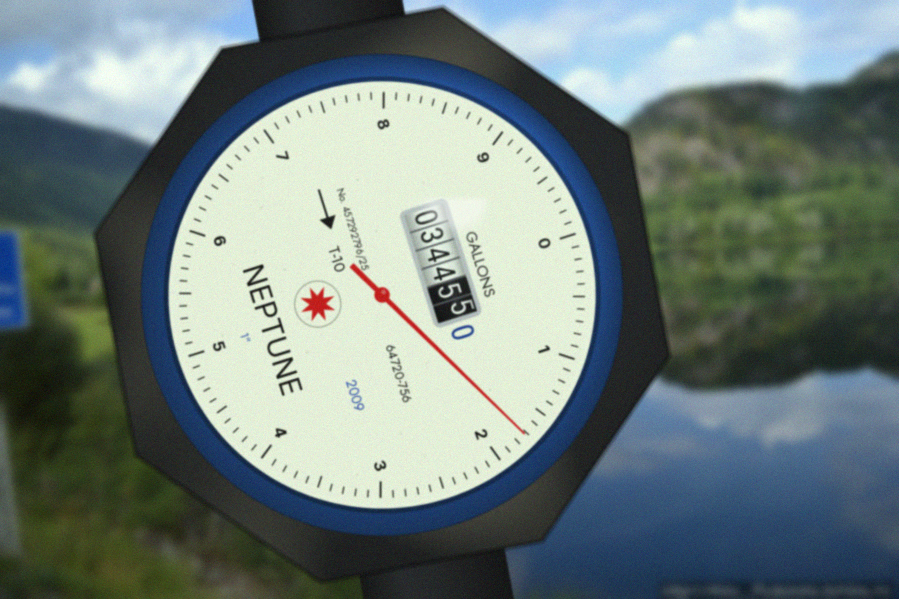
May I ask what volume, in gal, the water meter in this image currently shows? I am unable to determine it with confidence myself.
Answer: 344551.7 gal
